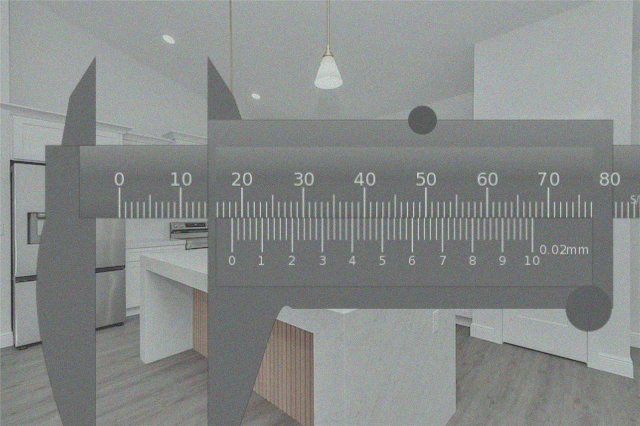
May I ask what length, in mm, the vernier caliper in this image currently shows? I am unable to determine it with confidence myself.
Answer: 18.4 mm
